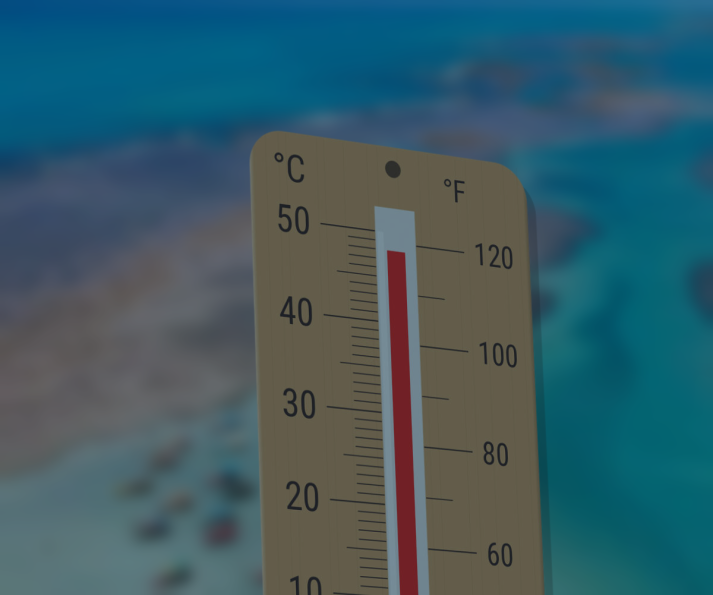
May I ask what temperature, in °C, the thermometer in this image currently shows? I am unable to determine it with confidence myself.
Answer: 48 °C
